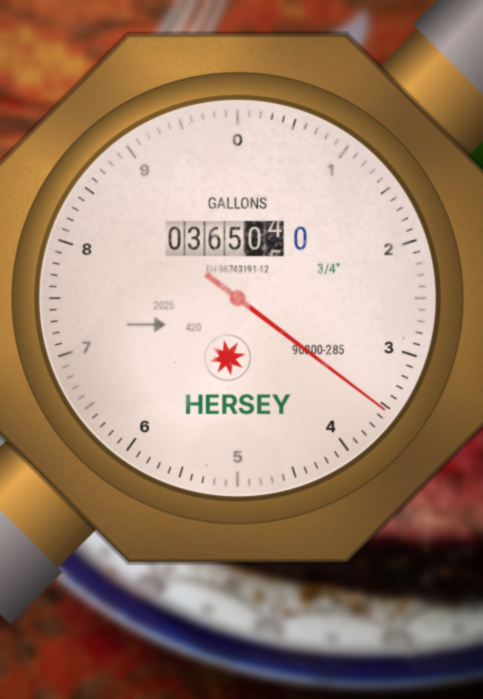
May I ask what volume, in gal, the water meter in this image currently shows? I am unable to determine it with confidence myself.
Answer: 365043.5 gal
